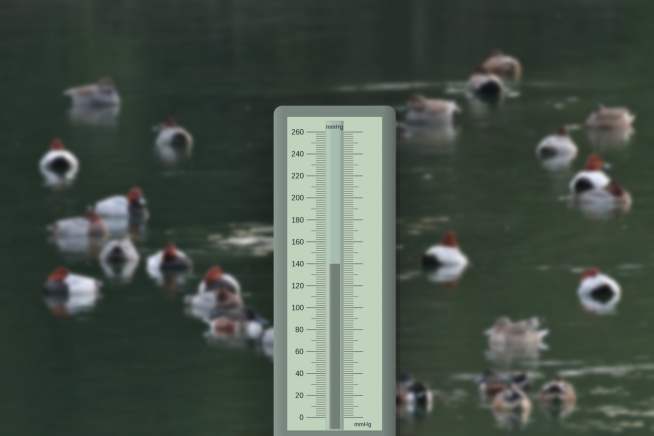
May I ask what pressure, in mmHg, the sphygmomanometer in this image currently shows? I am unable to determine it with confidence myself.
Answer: 140 mmHg
